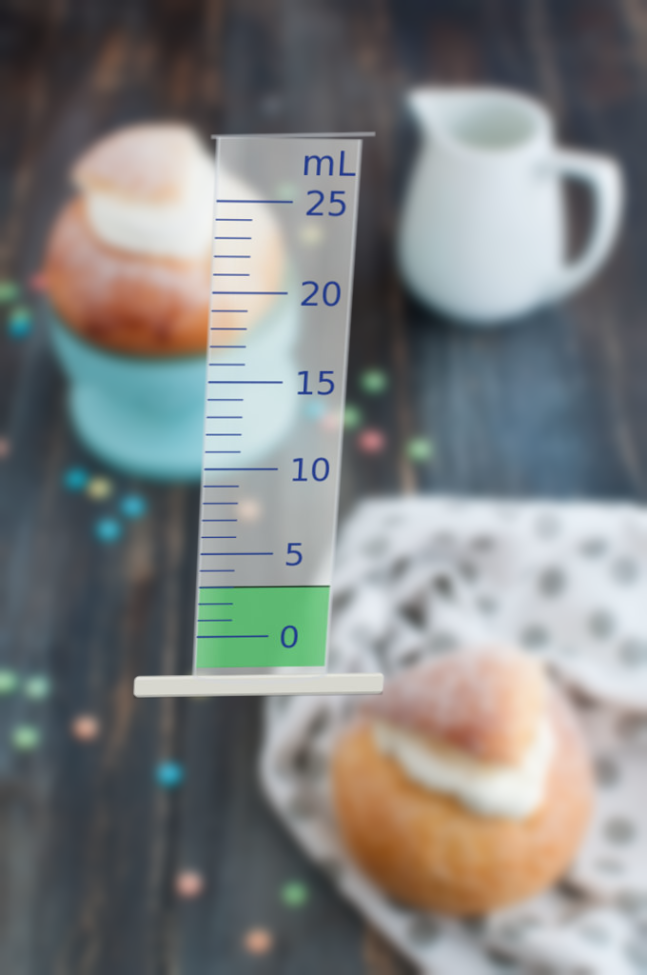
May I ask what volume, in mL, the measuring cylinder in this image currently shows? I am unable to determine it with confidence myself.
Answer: 3 mL
